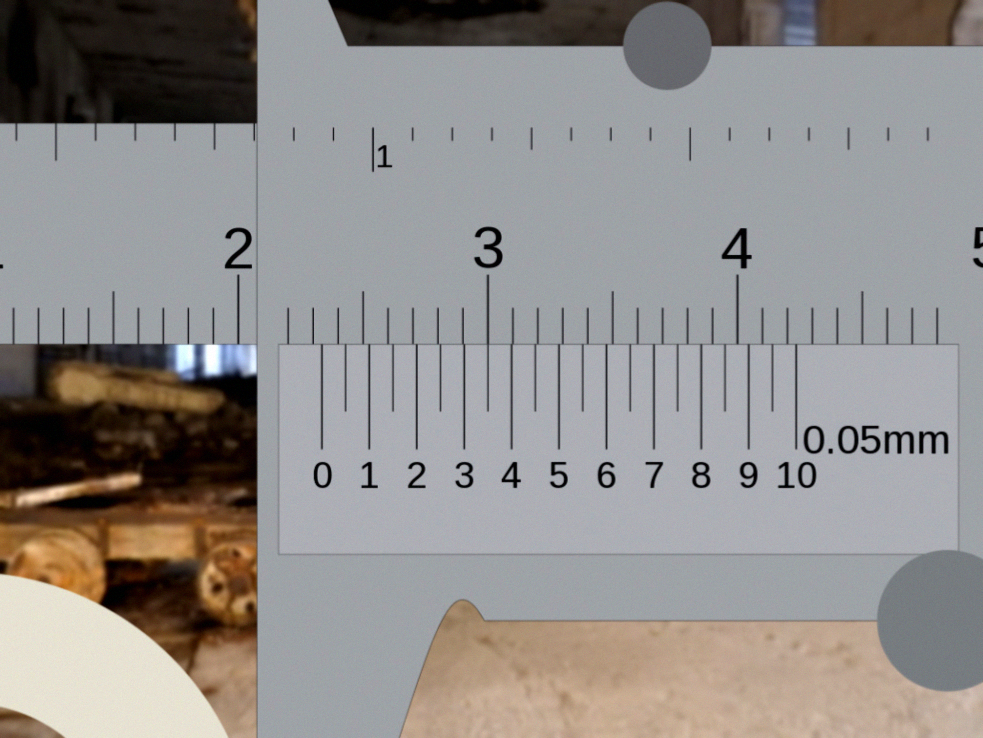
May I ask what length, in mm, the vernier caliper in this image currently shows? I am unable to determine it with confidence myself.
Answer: 23.35 mm
